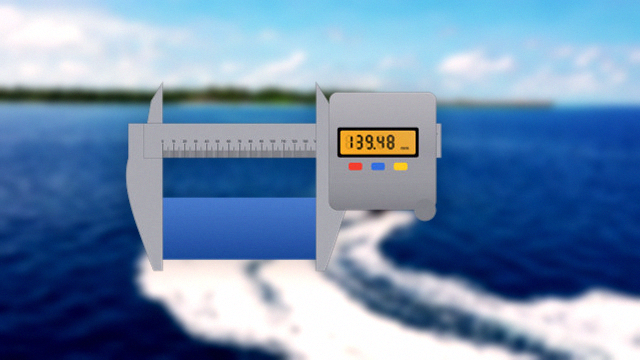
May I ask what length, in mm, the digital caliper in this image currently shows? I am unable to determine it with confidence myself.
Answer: 139.48 mm
